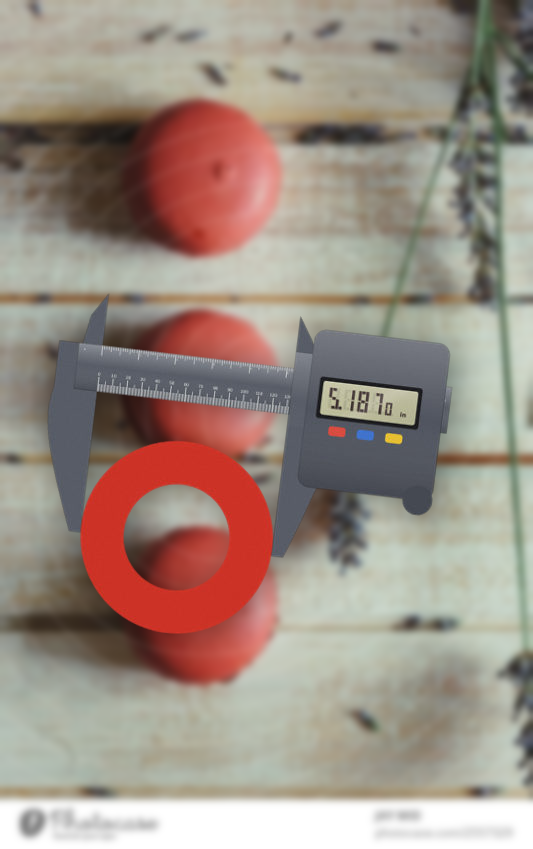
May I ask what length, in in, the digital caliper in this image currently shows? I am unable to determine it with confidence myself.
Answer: 5.1870 in
